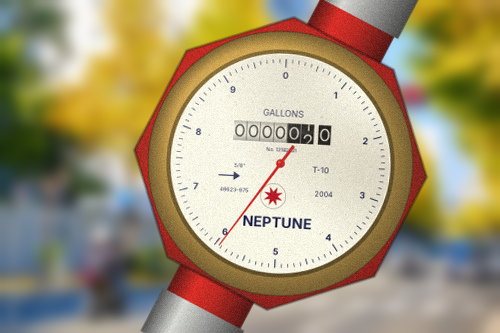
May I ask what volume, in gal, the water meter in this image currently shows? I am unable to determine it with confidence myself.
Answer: 15.9 gal
